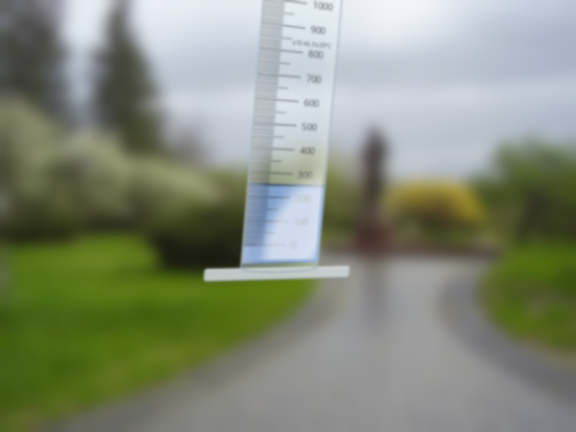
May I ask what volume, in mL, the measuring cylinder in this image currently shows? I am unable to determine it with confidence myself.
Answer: 250 mL
